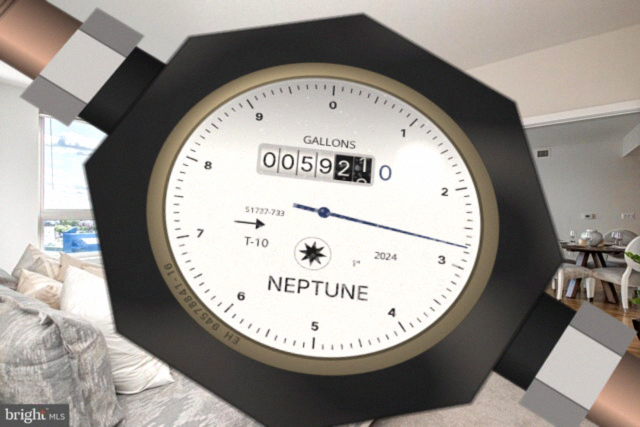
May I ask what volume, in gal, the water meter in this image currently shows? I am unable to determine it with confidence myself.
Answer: 59212.7 gal
